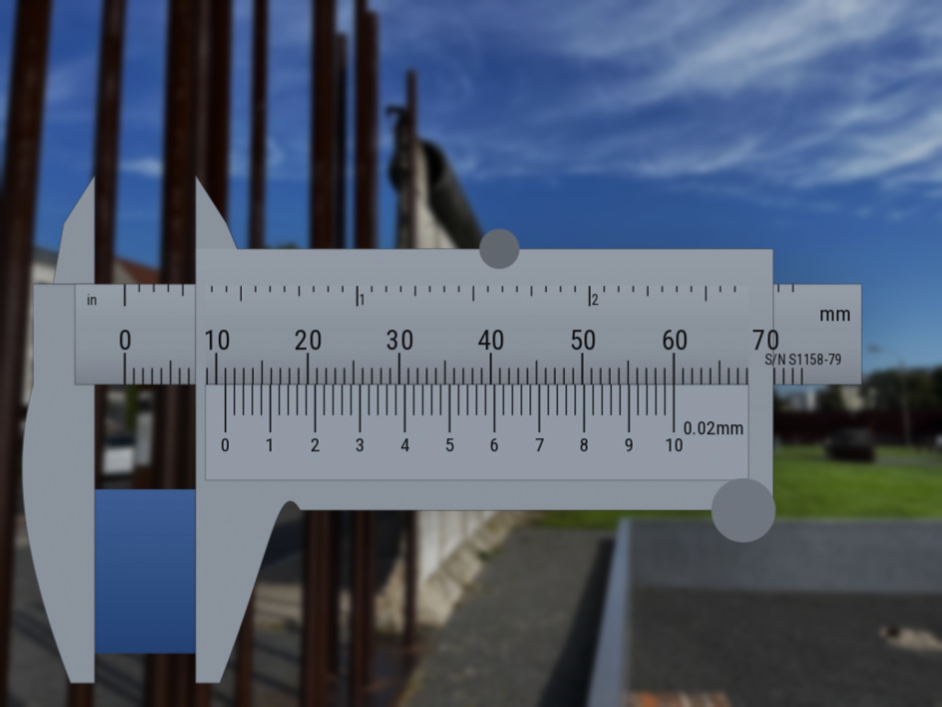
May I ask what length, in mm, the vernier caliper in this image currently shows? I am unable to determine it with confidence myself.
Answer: 11.0 mm
